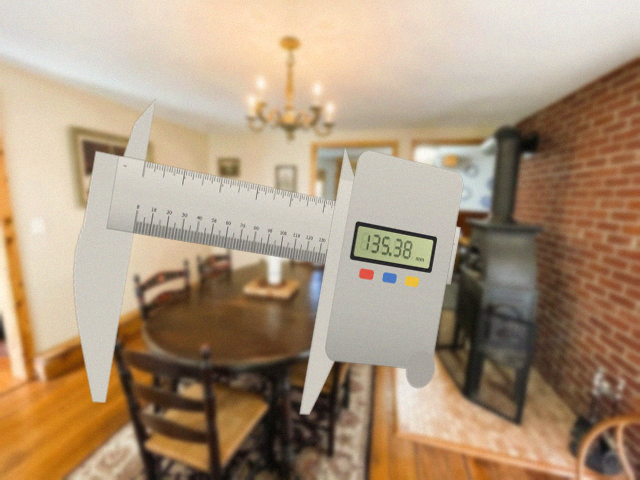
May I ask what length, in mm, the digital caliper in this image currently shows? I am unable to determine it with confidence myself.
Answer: 135.38 mm
